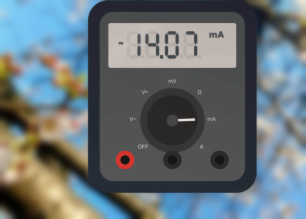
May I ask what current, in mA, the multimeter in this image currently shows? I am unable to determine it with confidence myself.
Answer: -14.07 mA
